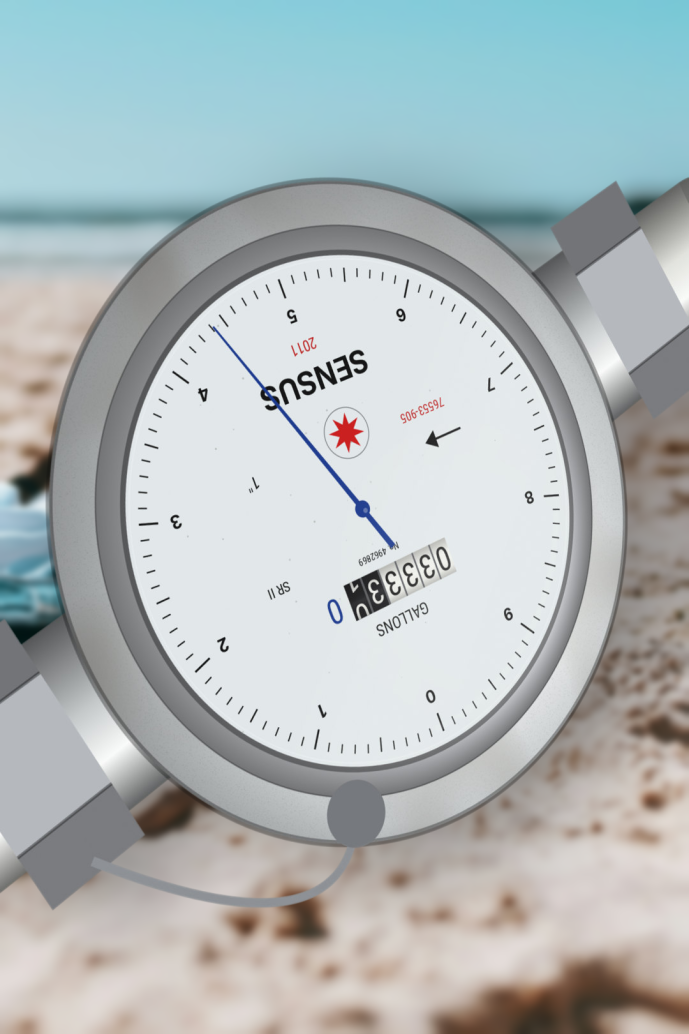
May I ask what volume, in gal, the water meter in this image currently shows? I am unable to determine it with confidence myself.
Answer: 333304.4 gal
